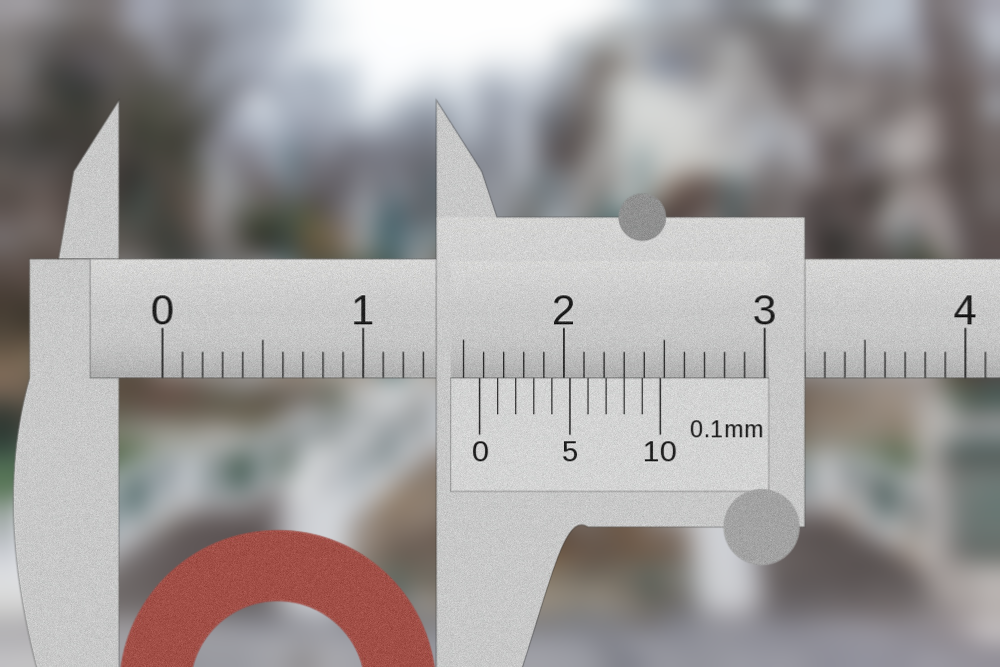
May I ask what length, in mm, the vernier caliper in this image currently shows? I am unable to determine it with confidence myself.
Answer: 15.8 mm
